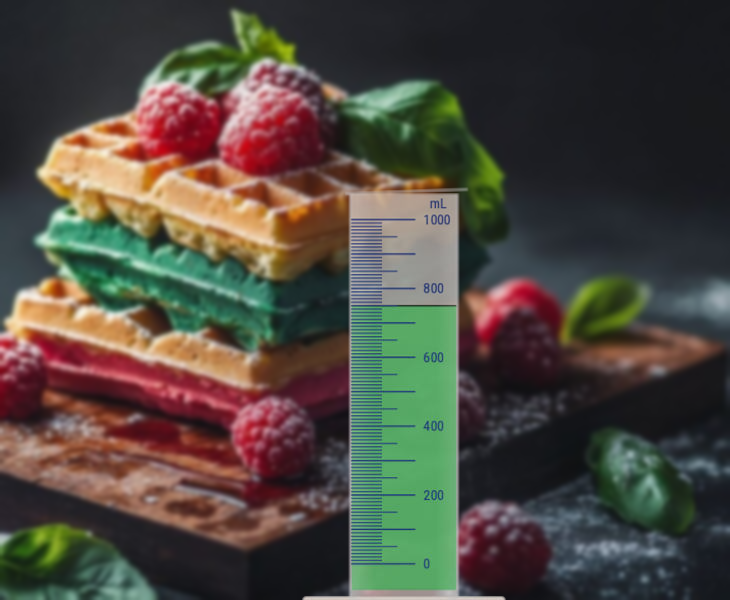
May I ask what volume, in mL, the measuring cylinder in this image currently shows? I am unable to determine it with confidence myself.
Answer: 750 mL
